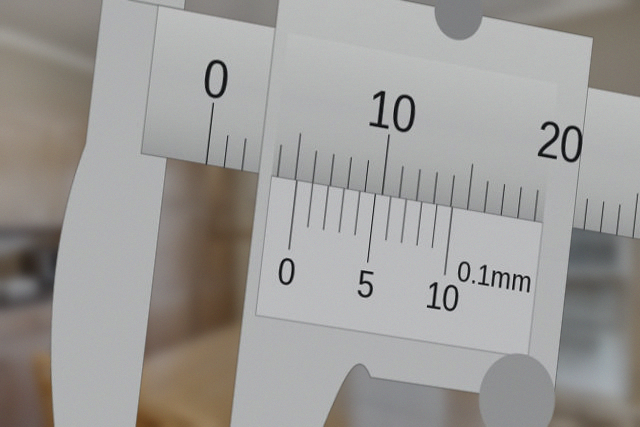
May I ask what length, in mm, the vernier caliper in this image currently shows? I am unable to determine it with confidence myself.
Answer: 5.1 mm
